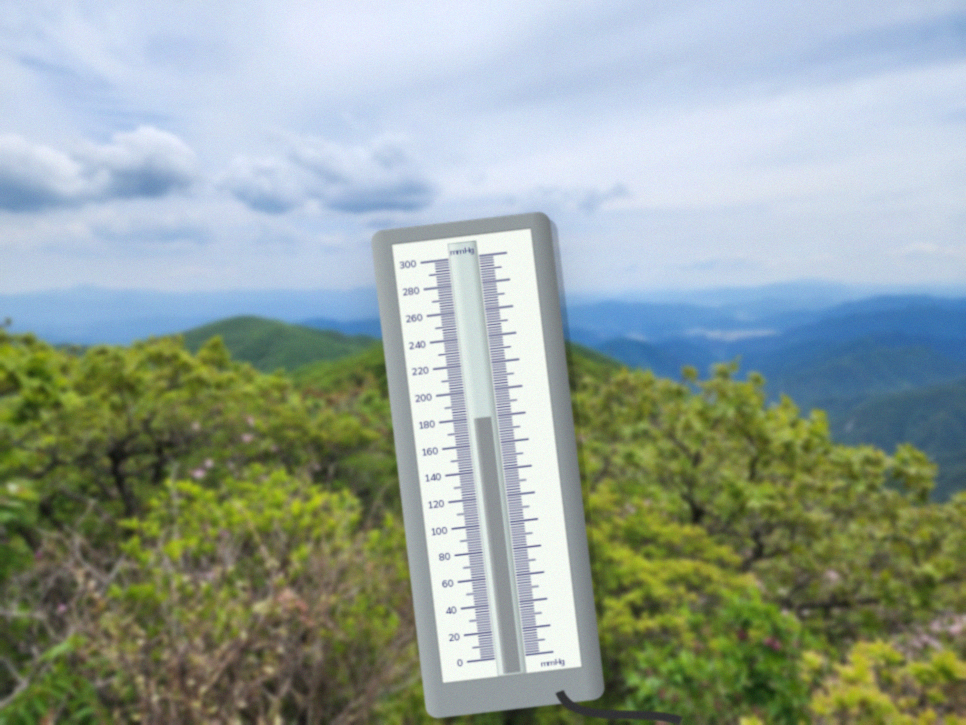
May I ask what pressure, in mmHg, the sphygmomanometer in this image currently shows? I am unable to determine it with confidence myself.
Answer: 180 mmHg
